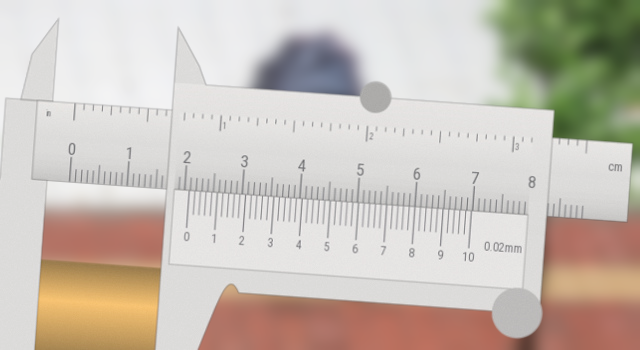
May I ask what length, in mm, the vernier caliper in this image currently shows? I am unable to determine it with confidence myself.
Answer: 20.8 mm
